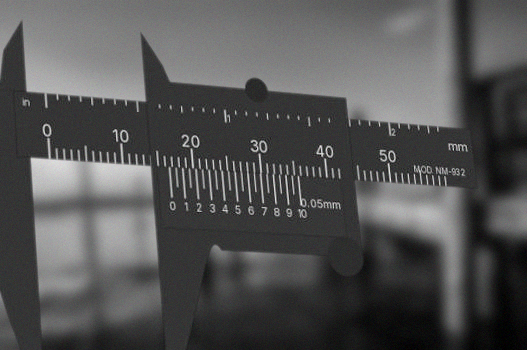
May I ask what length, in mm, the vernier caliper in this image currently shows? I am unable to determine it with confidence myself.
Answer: 16.6 mm
